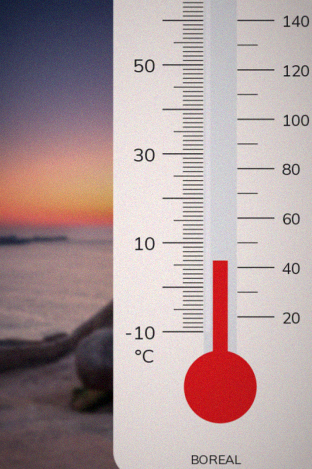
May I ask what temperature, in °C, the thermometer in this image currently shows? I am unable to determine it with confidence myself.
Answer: 6 °C
